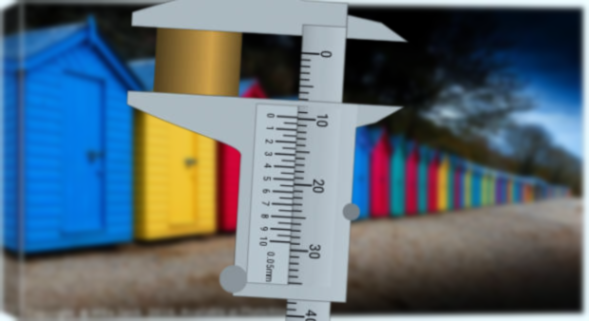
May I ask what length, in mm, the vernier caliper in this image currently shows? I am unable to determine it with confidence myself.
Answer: 9.8 mm
